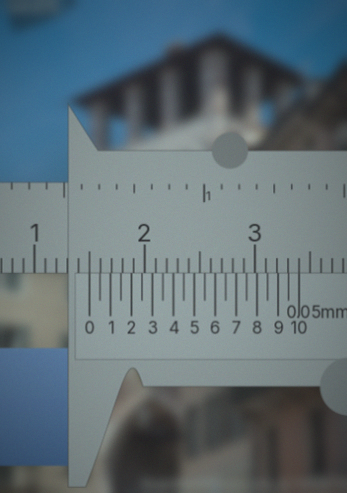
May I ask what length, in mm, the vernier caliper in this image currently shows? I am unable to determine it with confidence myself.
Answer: 15.0 mm
